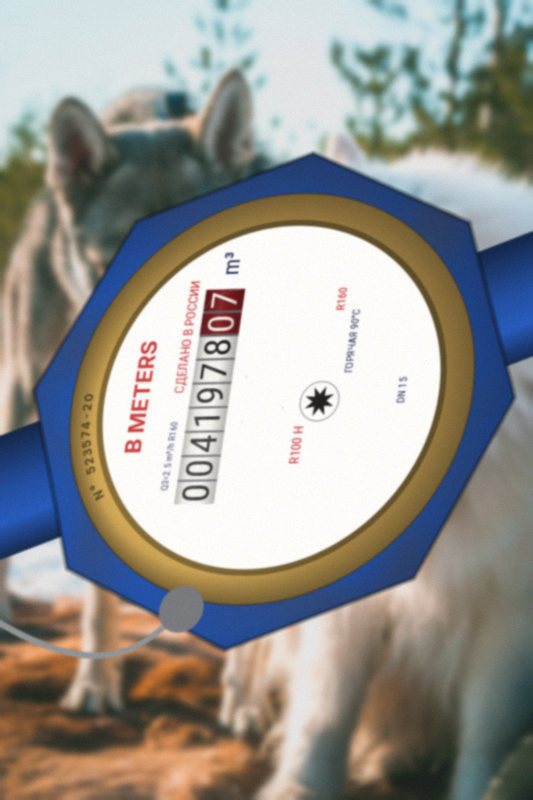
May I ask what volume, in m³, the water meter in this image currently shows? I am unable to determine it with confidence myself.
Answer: 41978.07 m³
